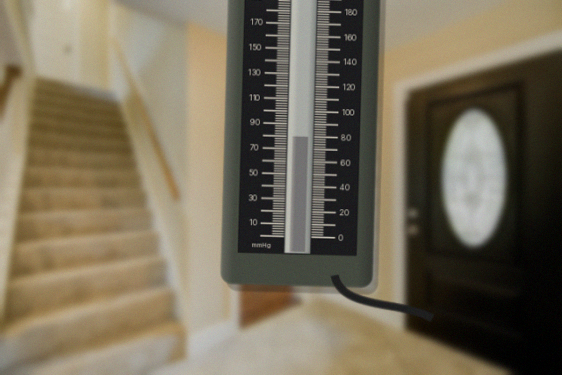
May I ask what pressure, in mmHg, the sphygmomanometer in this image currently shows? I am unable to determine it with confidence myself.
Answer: 80 mmHg
